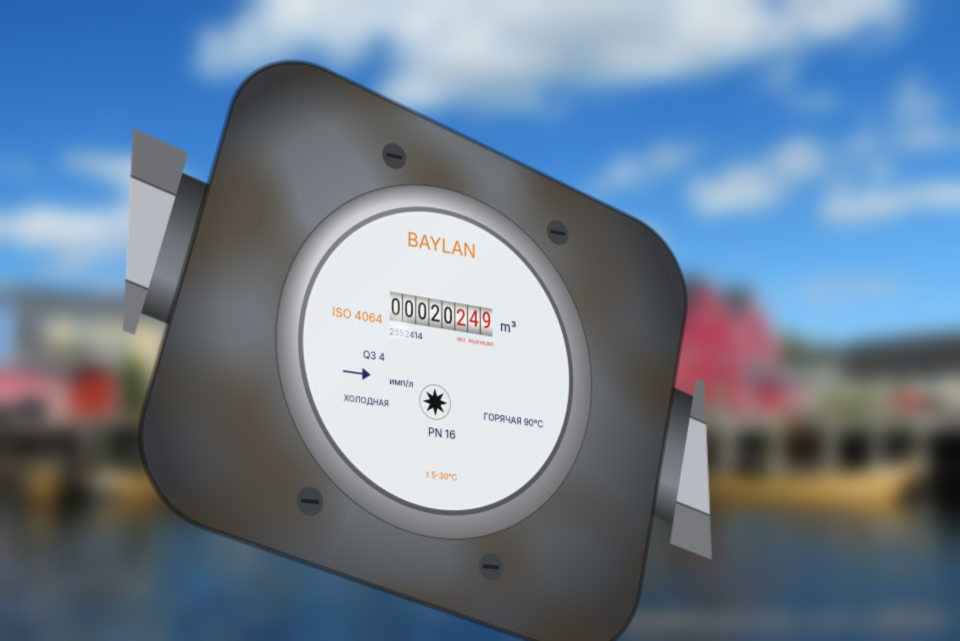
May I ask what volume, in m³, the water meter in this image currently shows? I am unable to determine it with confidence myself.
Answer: 20.249 m³
